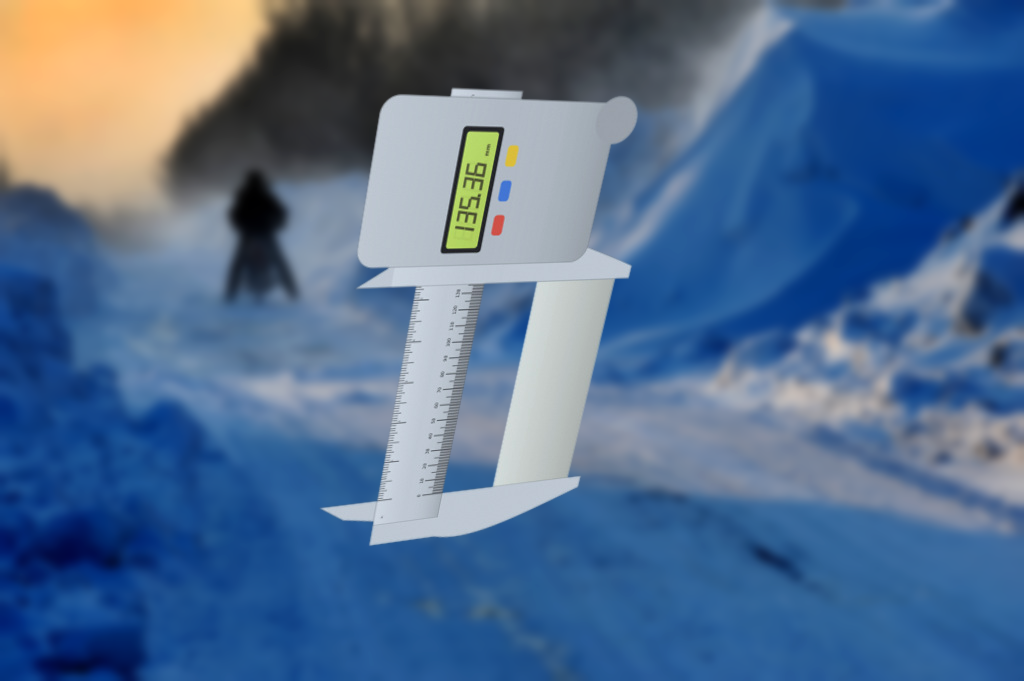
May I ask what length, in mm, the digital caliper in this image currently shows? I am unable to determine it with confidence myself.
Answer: 135.36 mm
